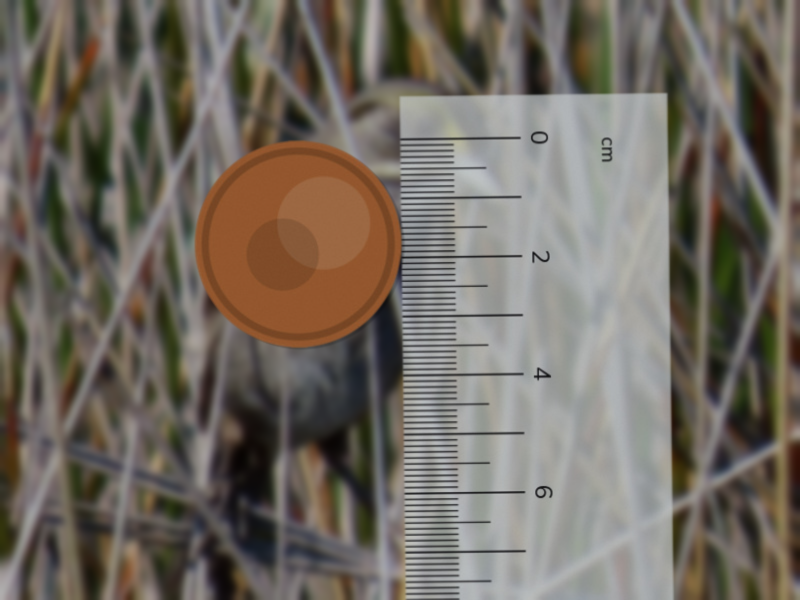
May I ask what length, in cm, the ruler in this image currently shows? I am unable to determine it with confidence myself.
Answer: 3.5 cm
